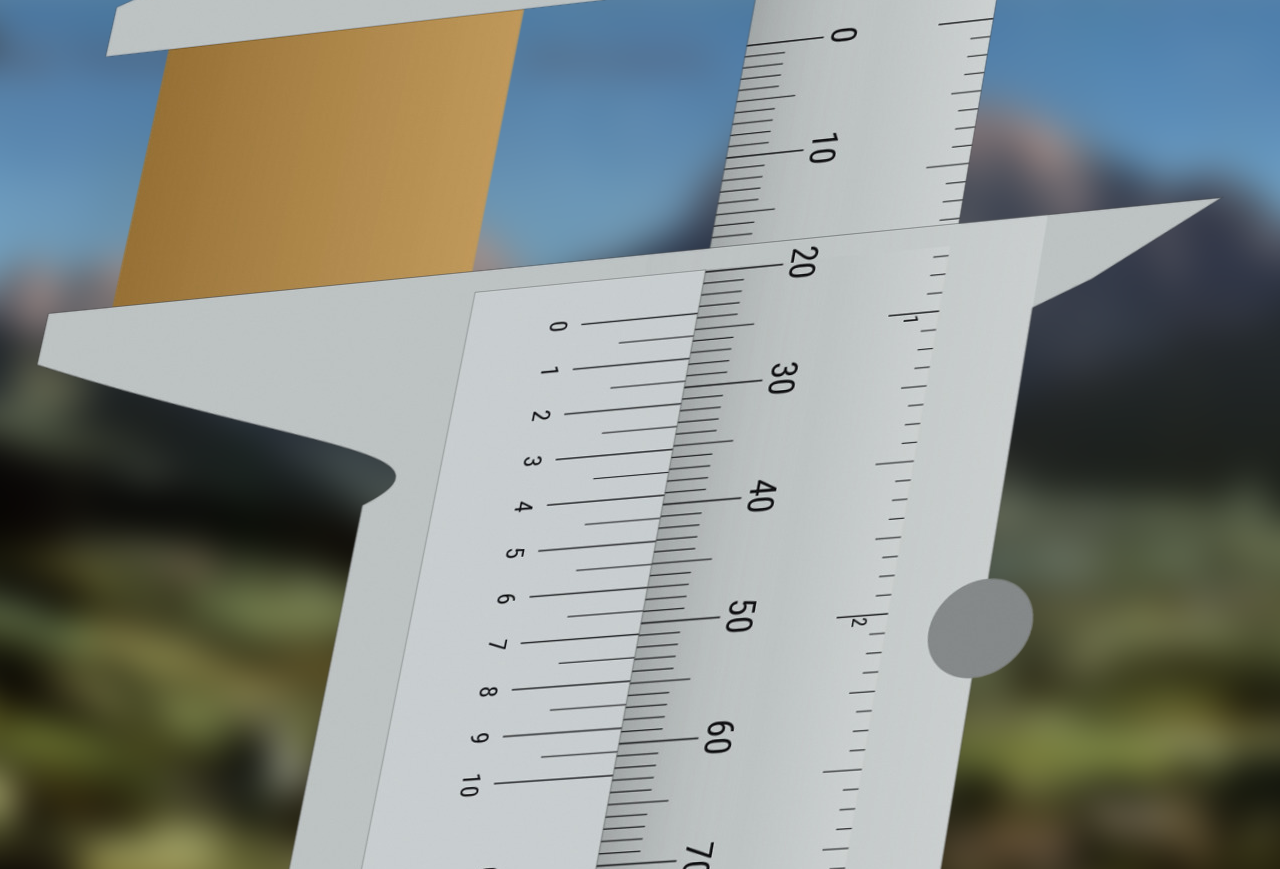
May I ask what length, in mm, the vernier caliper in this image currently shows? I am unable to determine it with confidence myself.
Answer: 23.6 mm
